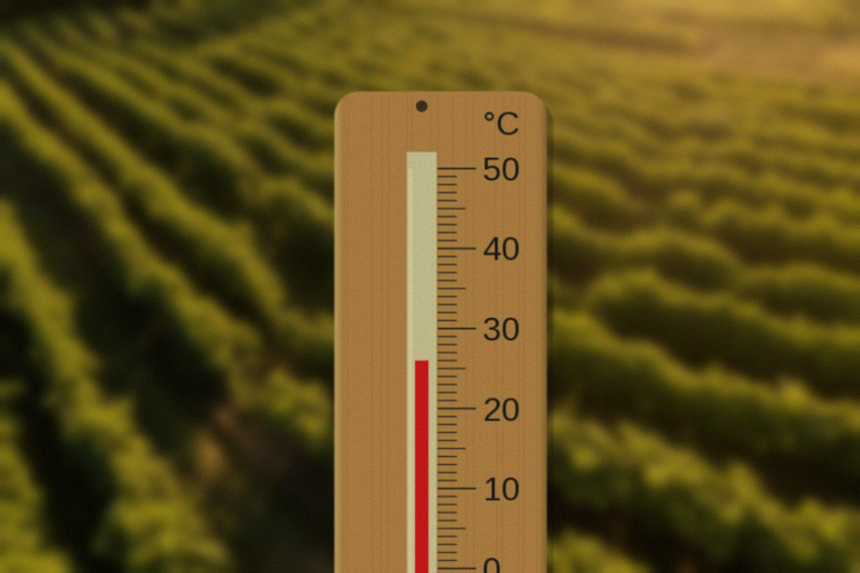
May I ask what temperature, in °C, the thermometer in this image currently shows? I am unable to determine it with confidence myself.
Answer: 26 °C
